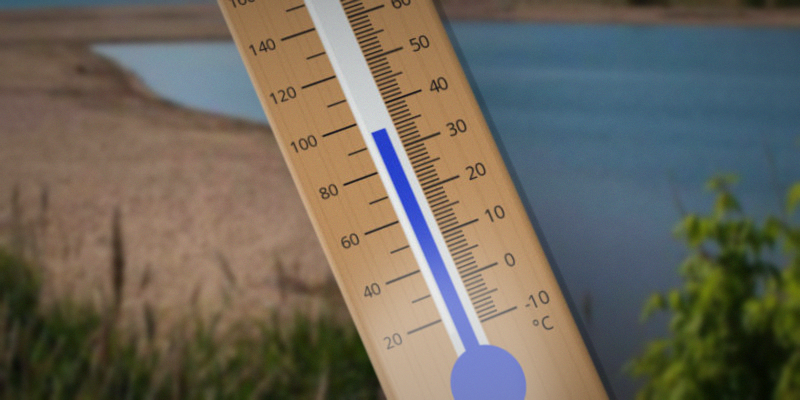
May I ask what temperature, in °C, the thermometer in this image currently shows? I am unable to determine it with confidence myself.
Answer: 35 °C
